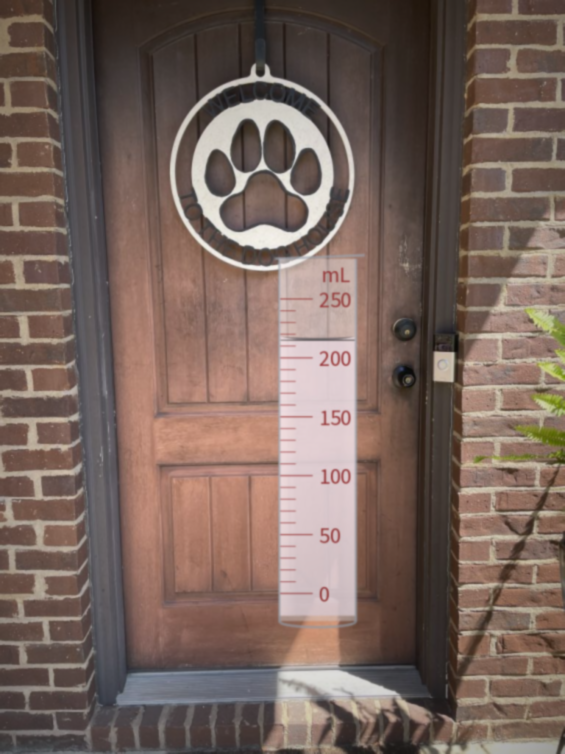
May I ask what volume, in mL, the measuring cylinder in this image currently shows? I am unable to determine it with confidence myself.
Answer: 215 mL
